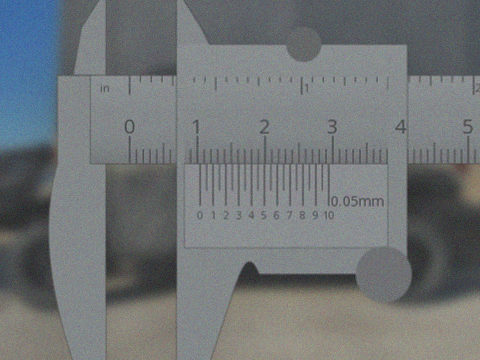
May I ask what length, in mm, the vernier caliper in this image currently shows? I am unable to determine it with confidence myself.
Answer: 10.4 mm
